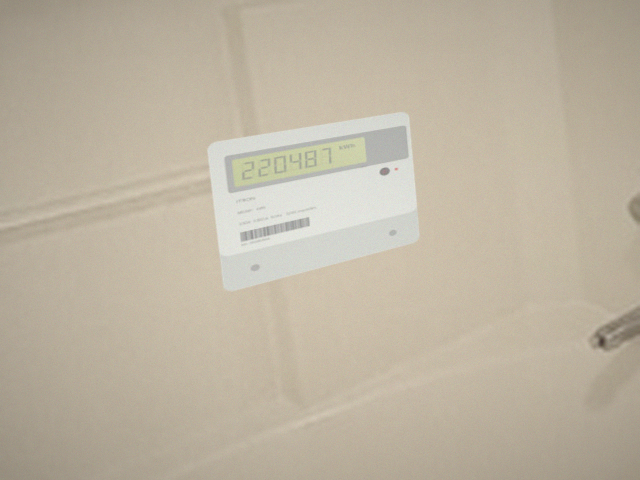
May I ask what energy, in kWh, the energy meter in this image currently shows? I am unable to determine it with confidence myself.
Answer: 220487 kWh
